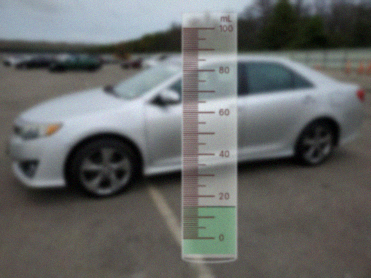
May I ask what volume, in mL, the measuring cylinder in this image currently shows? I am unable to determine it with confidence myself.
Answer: 15 mL
